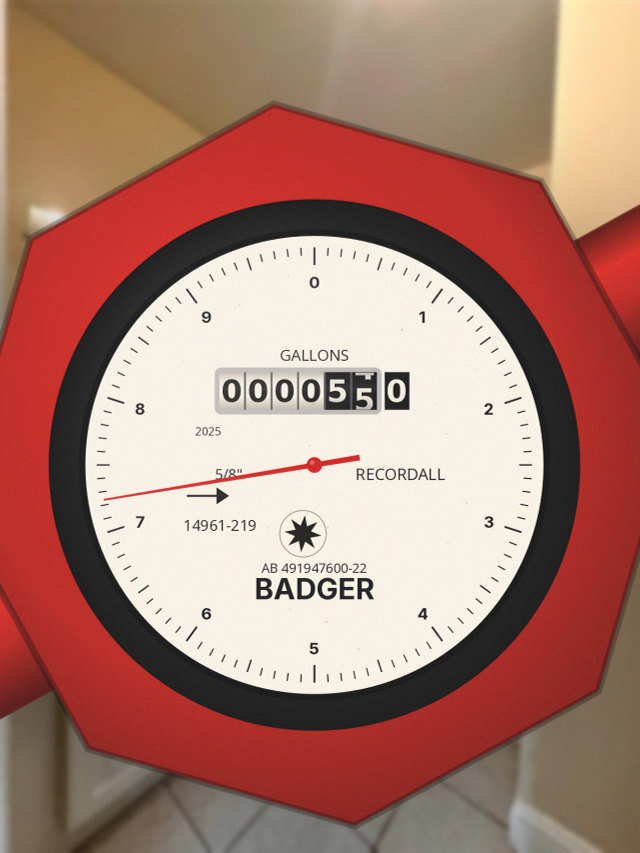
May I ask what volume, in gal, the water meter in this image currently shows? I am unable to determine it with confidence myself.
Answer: 547.2 gal
